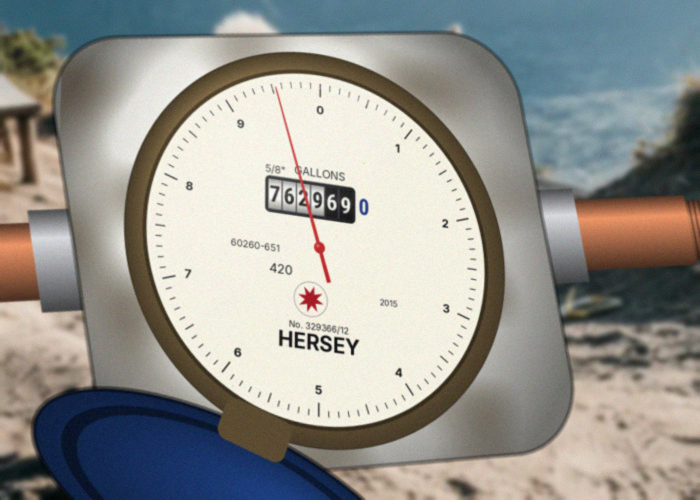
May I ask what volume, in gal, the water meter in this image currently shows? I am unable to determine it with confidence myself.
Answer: 7629689.5 gal
